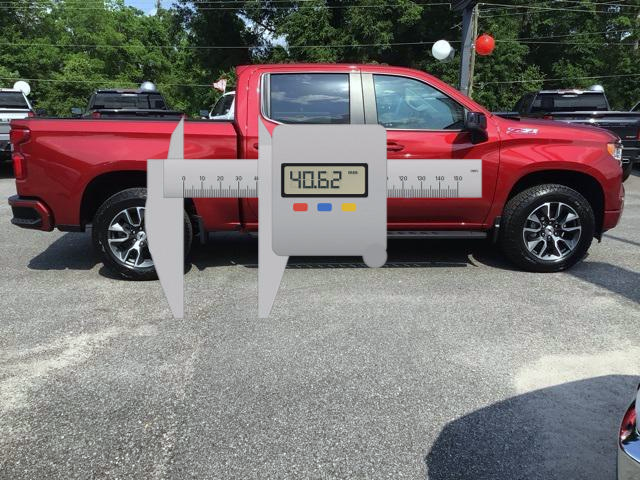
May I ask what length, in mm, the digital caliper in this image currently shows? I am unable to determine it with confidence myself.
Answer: 40.62 mm
